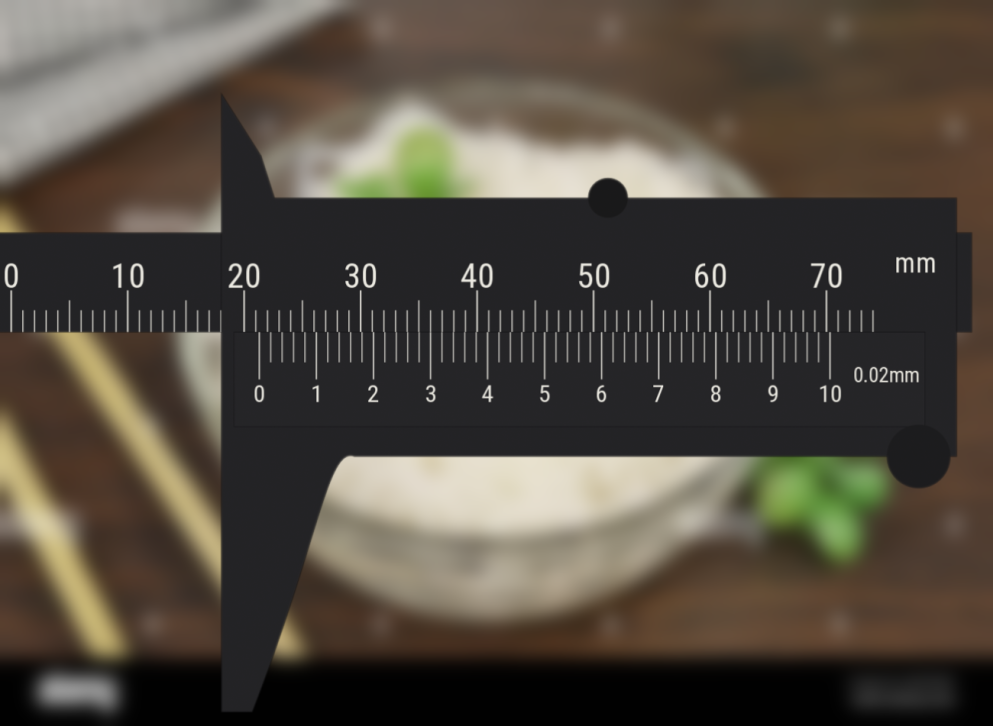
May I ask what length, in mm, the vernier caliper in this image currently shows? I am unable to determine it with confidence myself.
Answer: 21.3 mm
